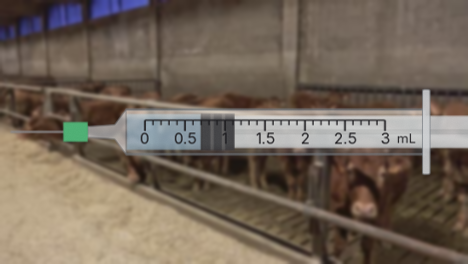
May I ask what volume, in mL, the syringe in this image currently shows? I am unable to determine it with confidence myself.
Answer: 0.7 mL
